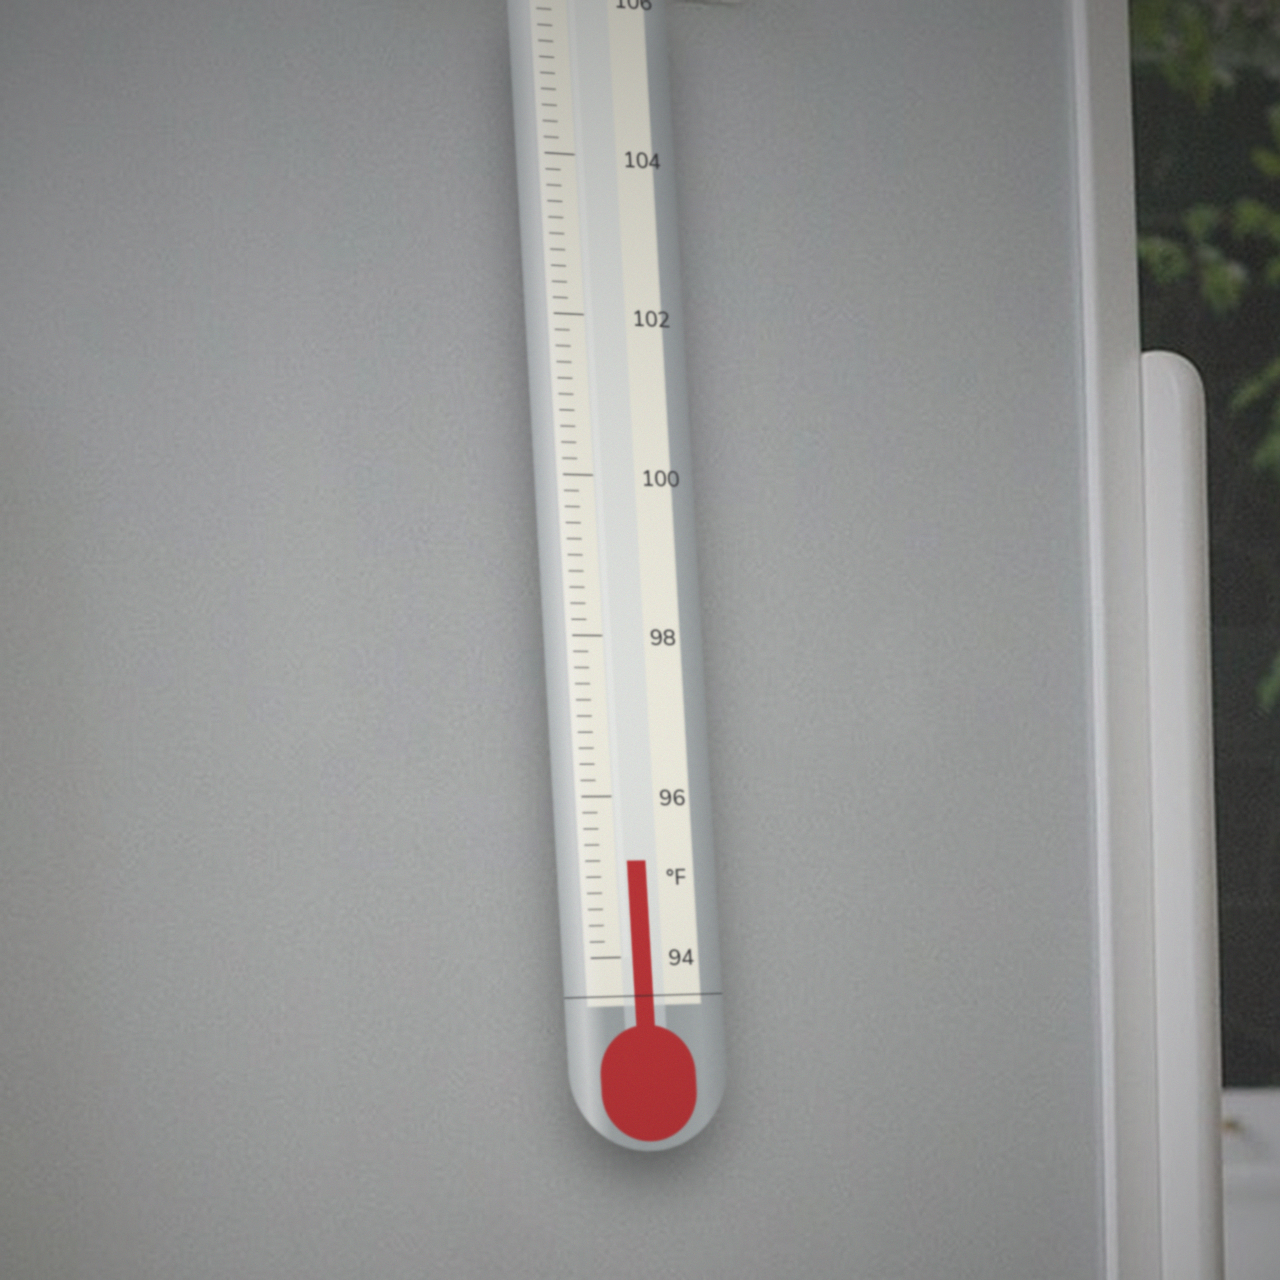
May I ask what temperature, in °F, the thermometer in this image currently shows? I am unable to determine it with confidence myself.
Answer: 95.2 °F
